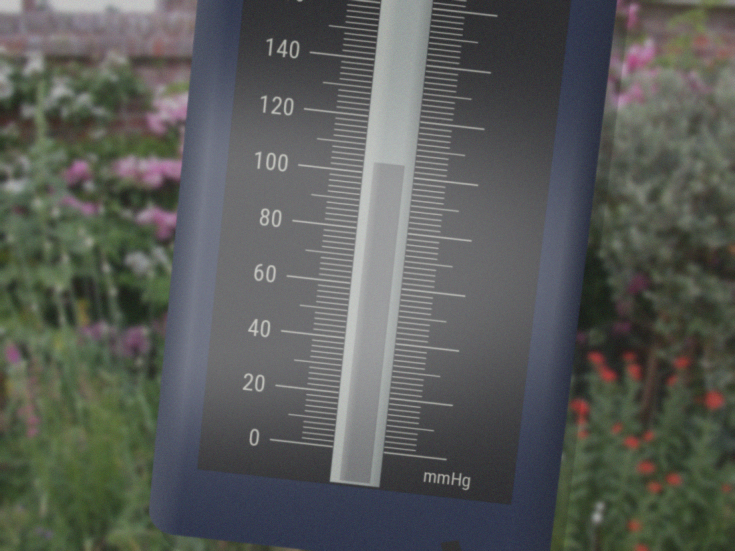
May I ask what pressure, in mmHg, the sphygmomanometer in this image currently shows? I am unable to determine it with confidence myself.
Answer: 104 mmHg
